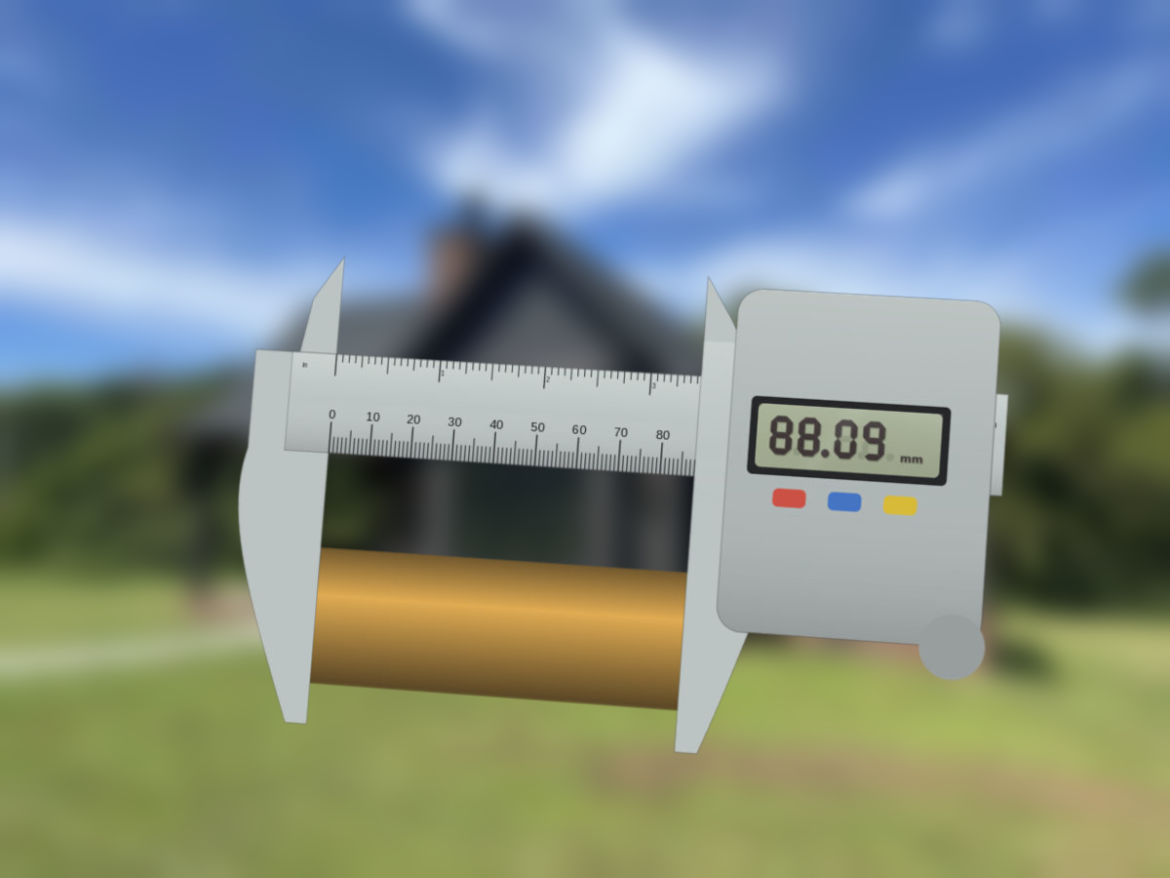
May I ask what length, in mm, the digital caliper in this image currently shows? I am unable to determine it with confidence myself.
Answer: 88.09 mm
